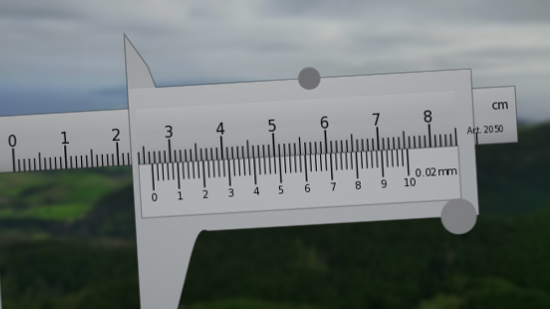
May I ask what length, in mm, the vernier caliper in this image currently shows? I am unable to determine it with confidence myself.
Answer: 26.5 mm
